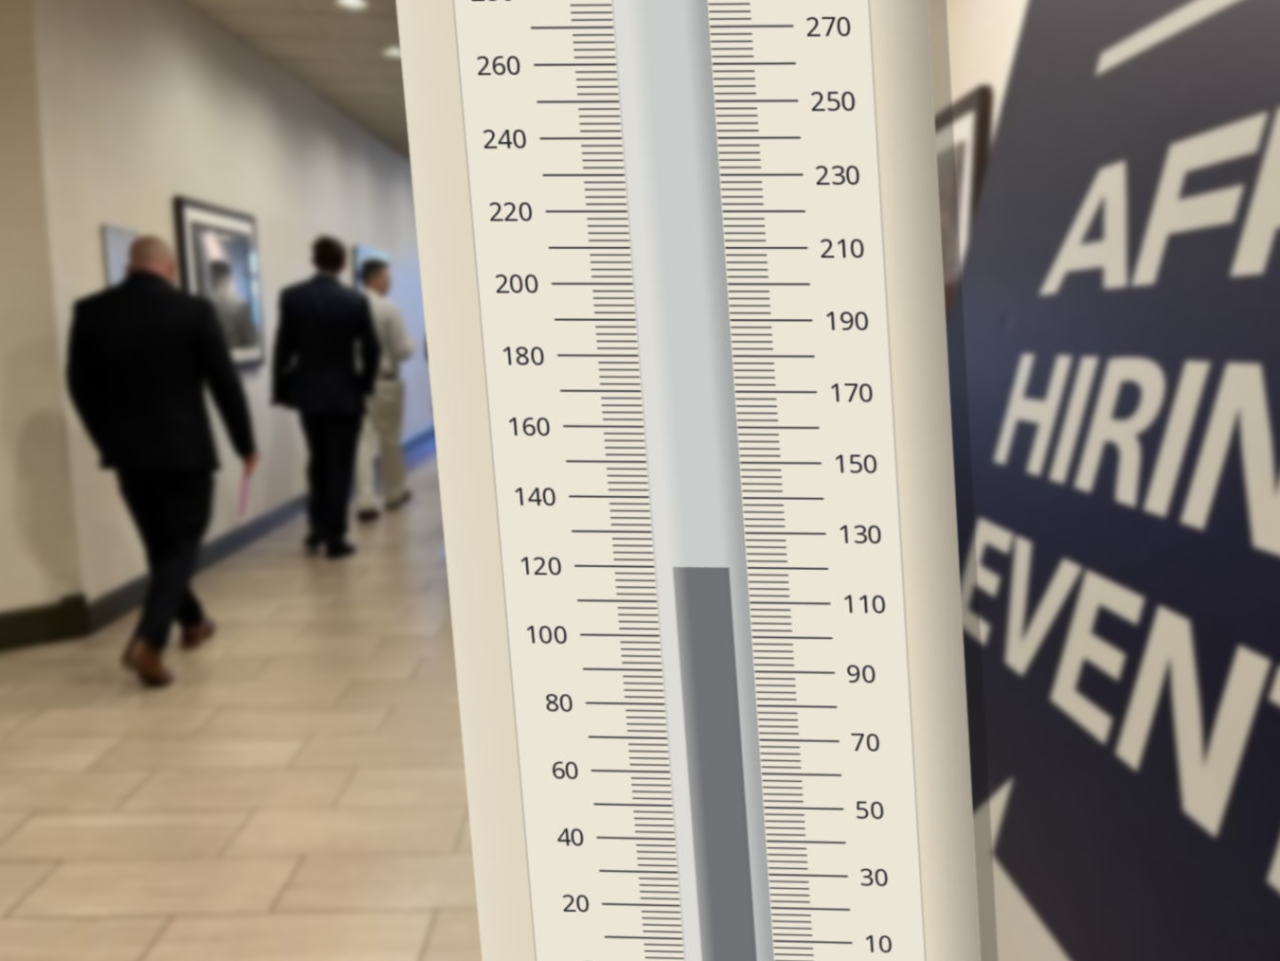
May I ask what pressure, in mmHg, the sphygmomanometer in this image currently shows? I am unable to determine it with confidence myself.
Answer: 120 mmHg
